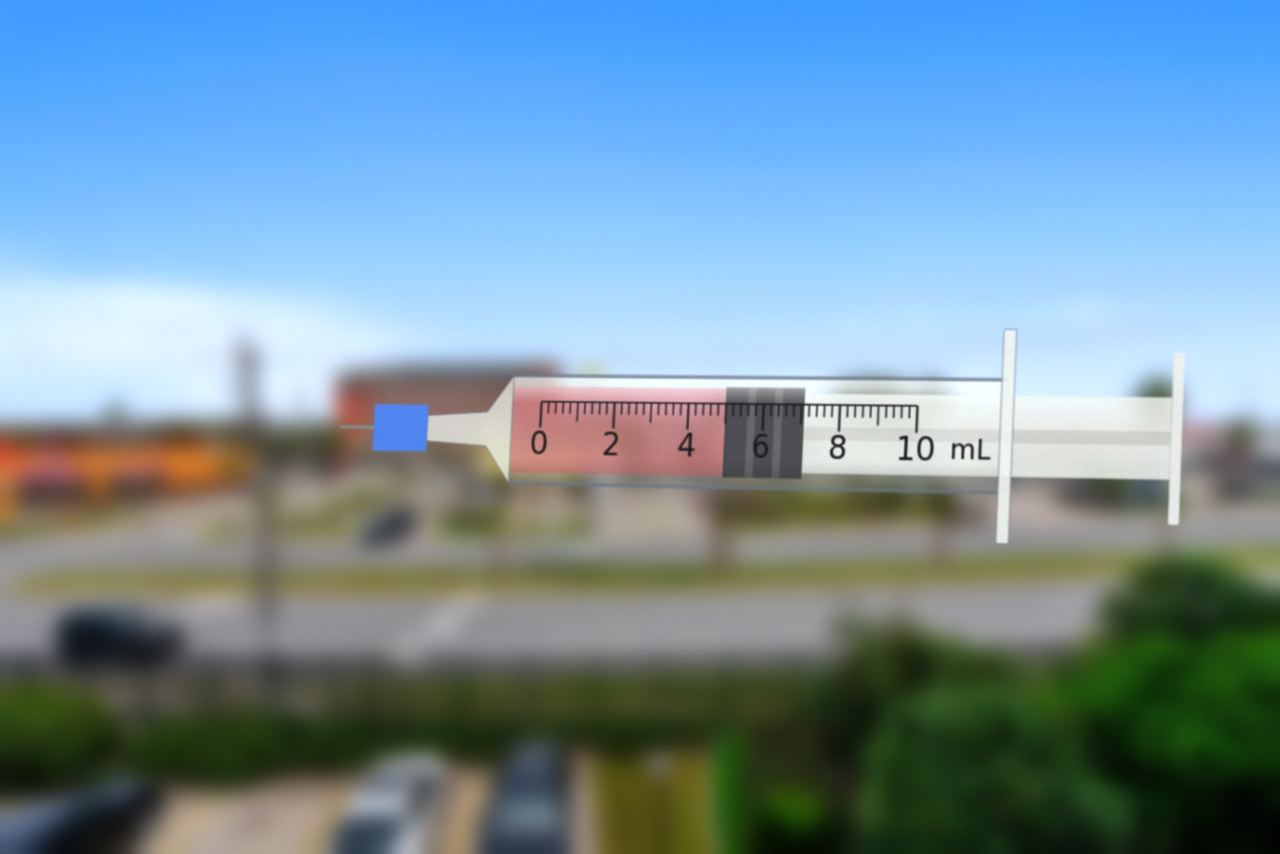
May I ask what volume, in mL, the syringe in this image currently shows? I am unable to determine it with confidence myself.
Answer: 5 mL
